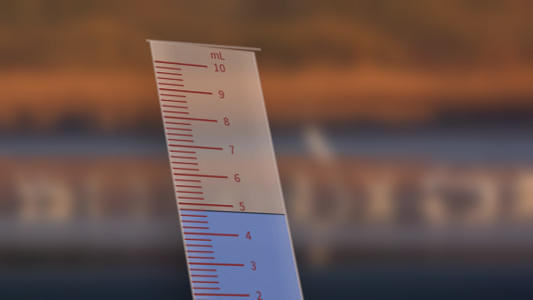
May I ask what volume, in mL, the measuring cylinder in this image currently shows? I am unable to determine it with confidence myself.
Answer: 4.8 mL
